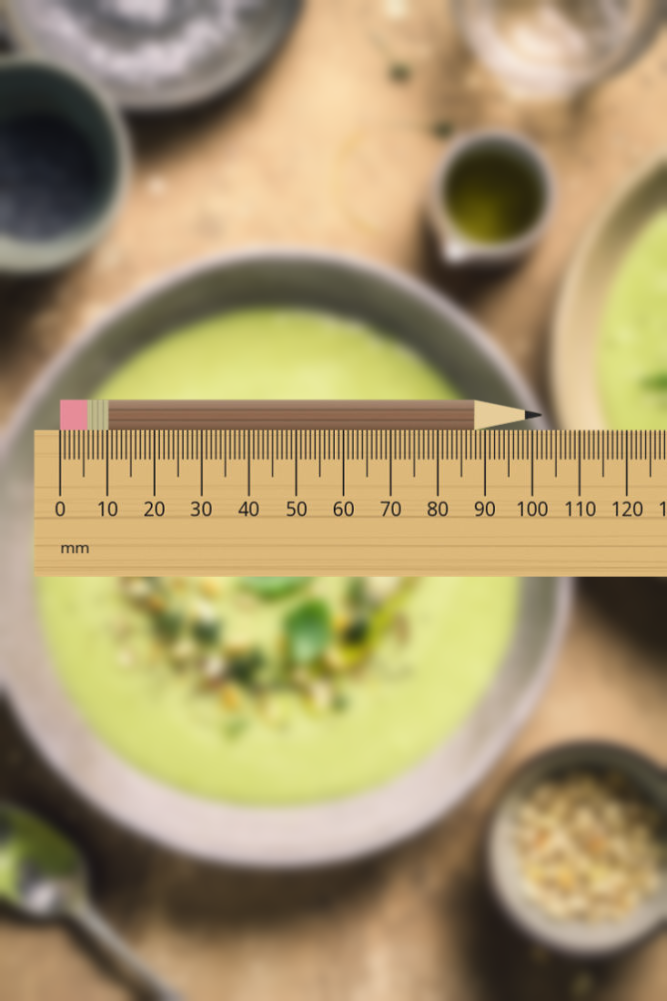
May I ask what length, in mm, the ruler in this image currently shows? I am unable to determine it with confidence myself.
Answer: 102 mm
